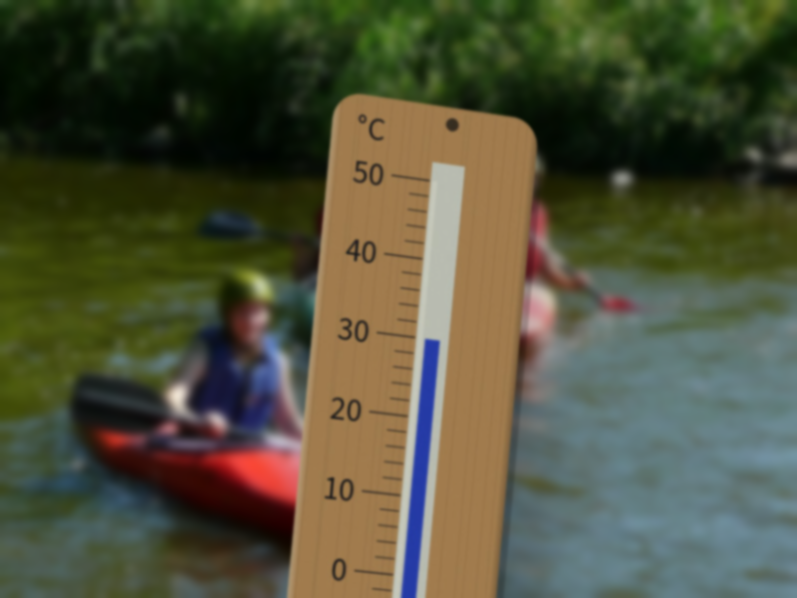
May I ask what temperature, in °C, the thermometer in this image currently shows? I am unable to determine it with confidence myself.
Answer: 30 °C
